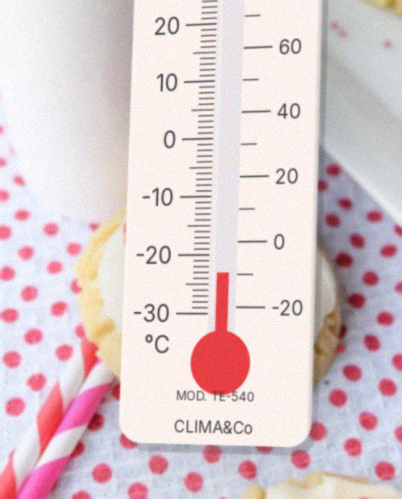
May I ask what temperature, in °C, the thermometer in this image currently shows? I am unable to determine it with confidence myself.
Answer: -23 °C
